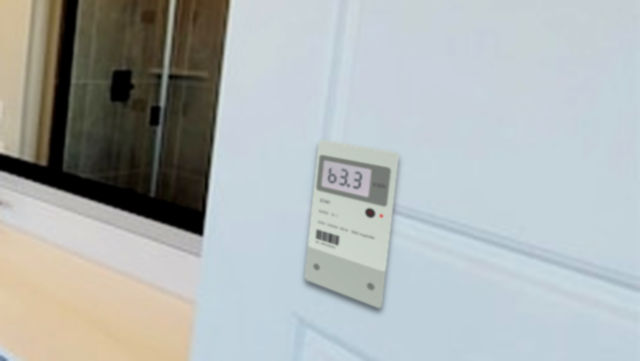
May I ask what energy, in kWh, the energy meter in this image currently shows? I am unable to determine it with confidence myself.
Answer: 63.3 kWh
